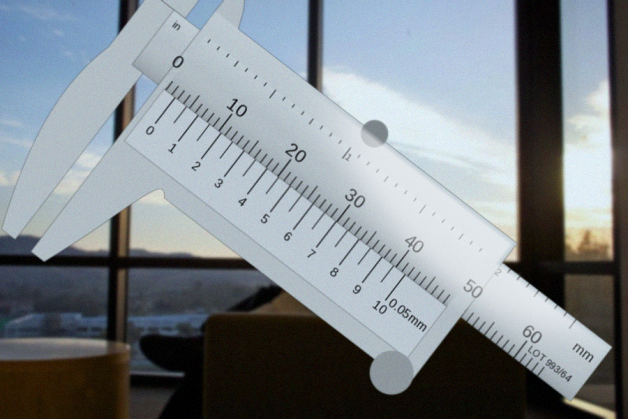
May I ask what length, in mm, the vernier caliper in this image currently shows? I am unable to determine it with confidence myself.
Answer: 2.6 mm
